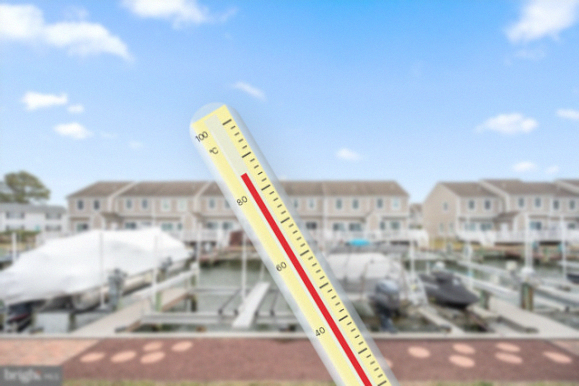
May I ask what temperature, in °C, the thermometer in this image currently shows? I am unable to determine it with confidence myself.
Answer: 86 °C
